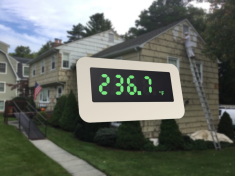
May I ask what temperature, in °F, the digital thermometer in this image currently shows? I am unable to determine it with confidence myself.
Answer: 236.7 °F
